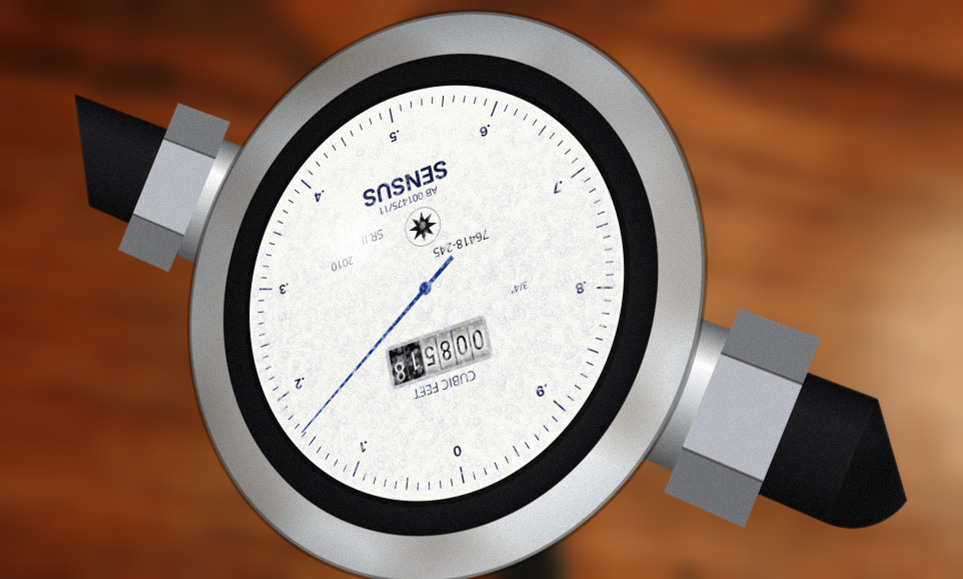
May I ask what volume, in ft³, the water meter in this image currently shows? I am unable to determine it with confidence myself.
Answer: 8518.16 ft³
